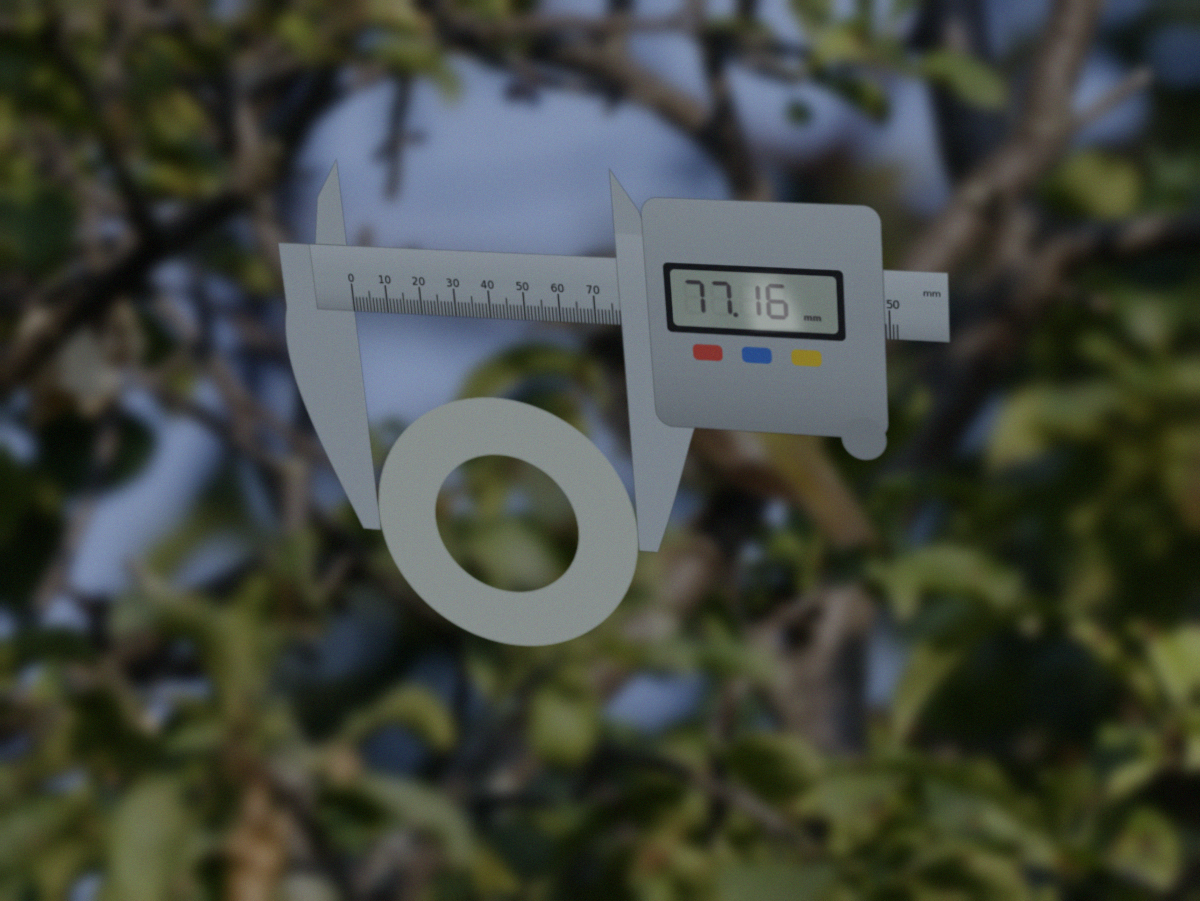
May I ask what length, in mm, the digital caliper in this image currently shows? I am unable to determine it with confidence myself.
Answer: 77.16 mm
